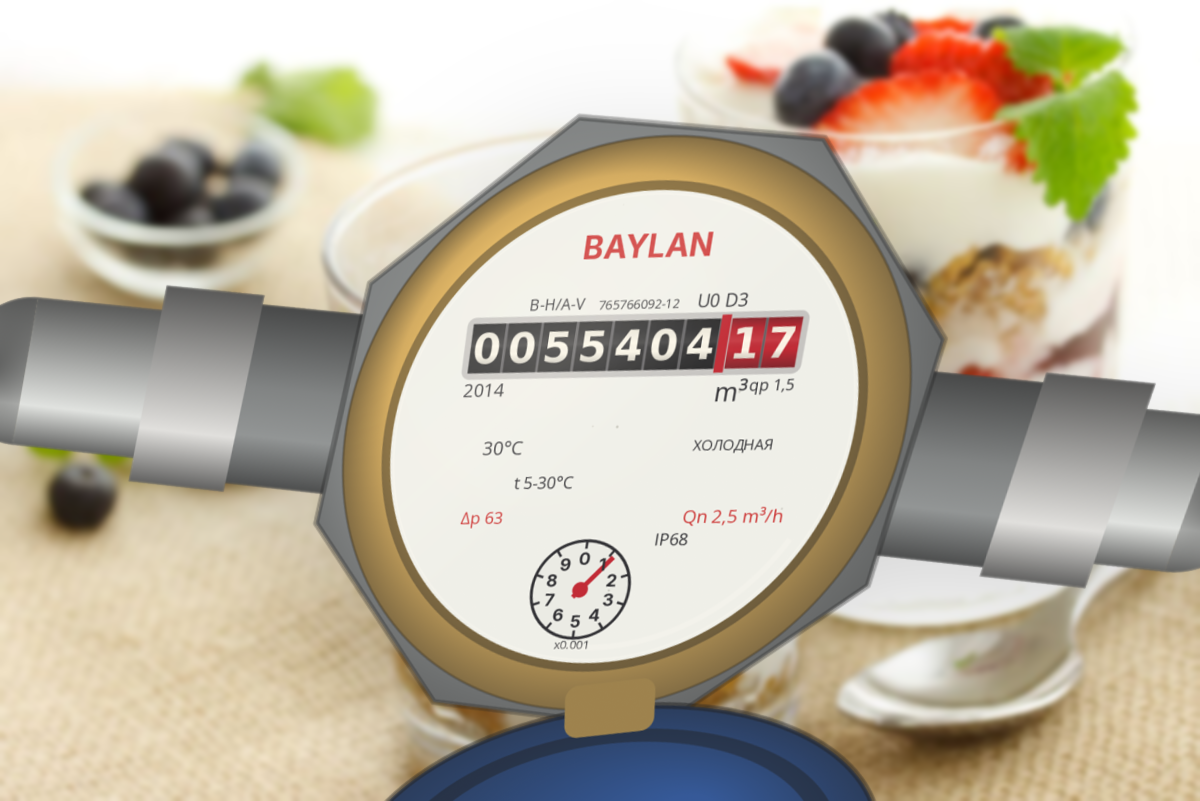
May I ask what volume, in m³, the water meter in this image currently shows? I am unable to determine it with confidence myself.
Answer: 55404.171 m³
